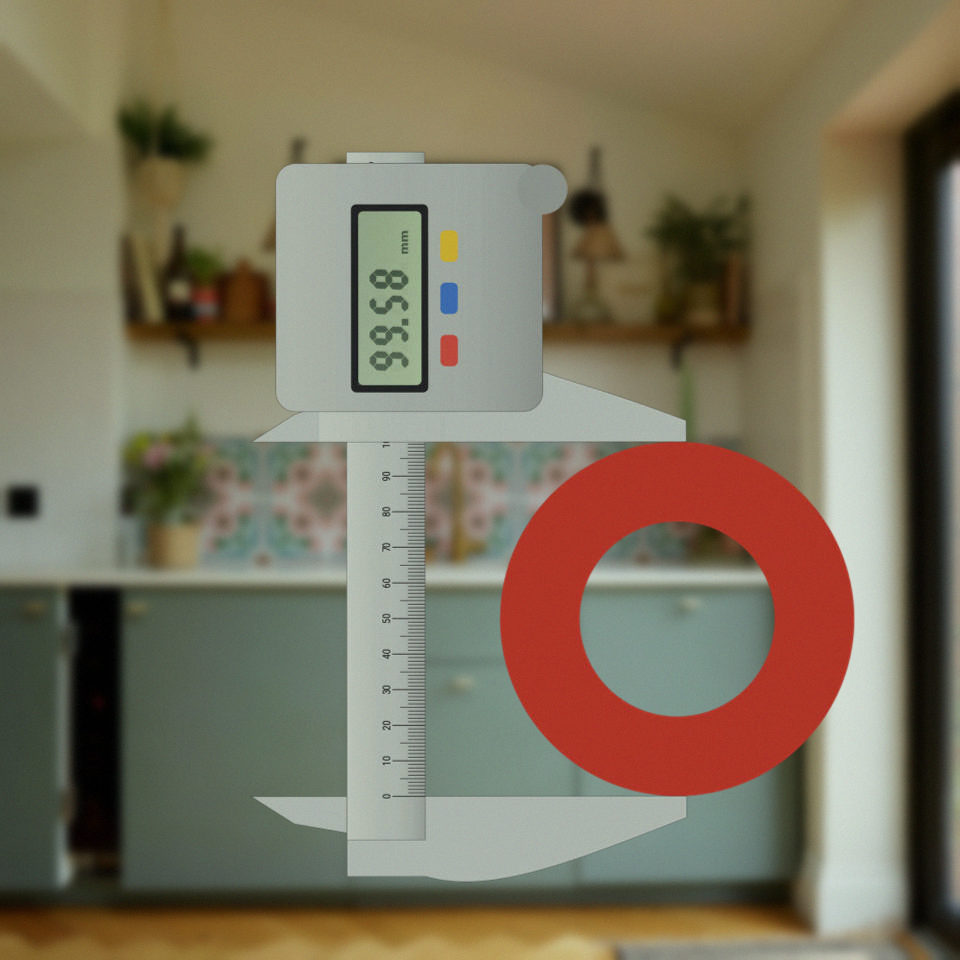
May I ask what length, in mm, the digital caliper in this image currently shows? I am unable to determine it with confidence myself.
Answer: 99.58 mm
